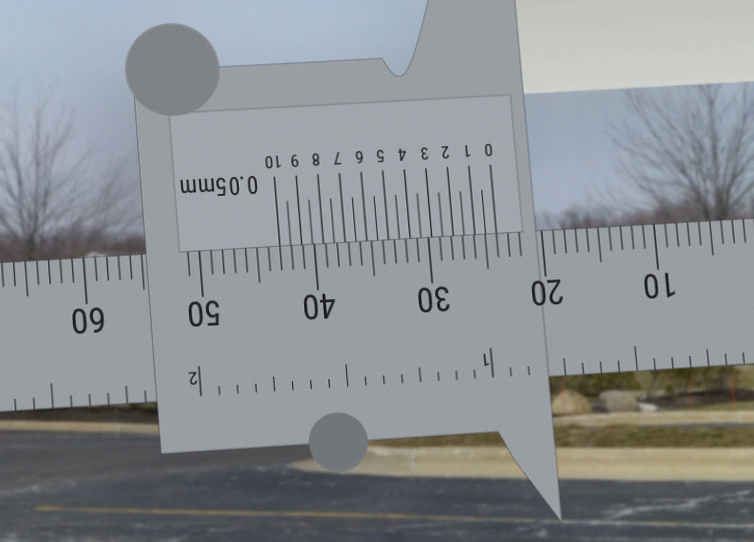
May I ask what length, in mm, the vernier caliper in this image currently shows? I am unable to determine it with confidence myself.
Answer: 24.0 mm
